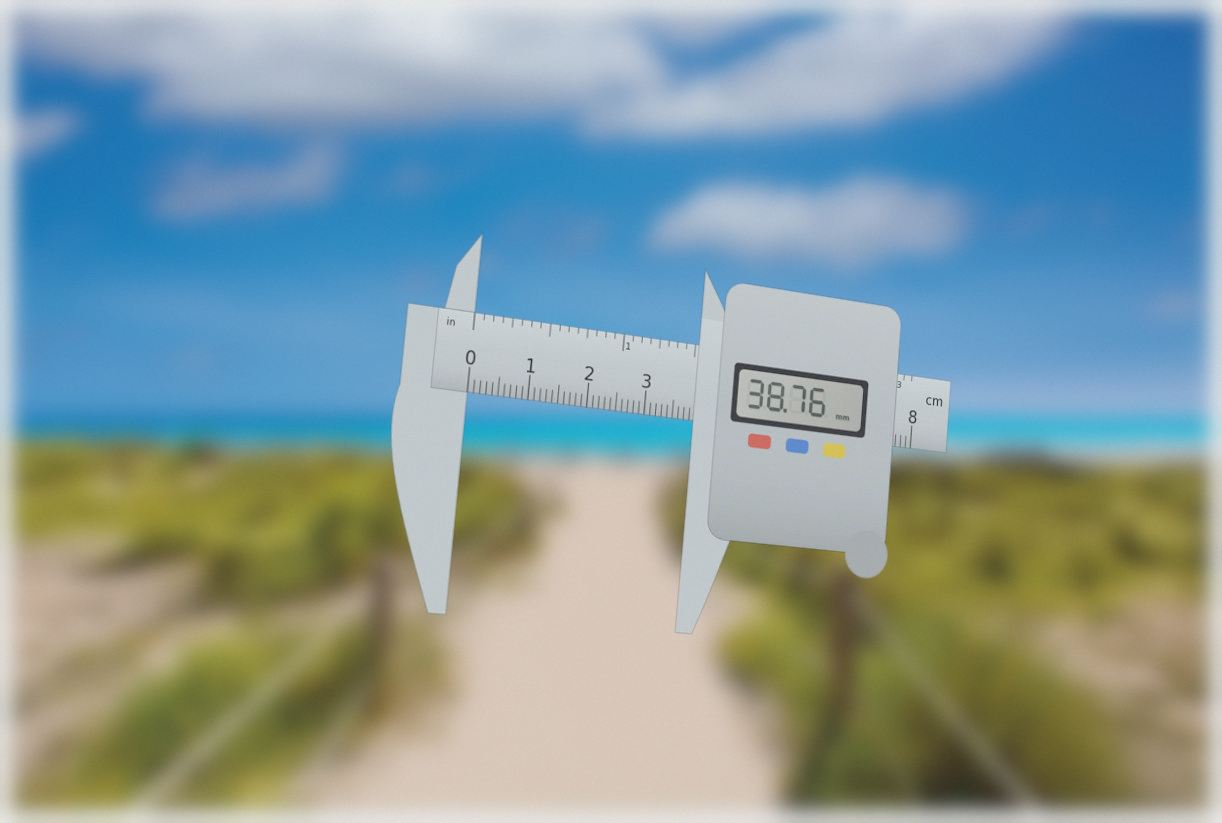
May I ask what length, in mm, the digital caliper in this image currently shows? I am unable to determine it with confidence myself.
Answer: 38.76 mm
